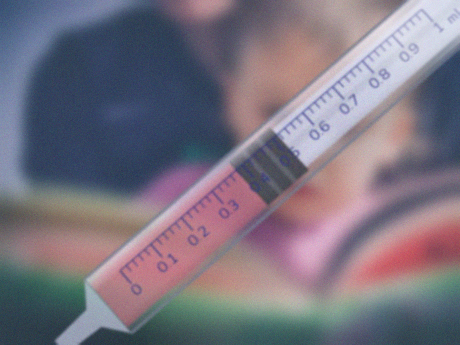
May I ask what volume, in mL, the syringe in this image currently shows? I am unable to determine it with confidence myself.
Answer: 0.38 mL
